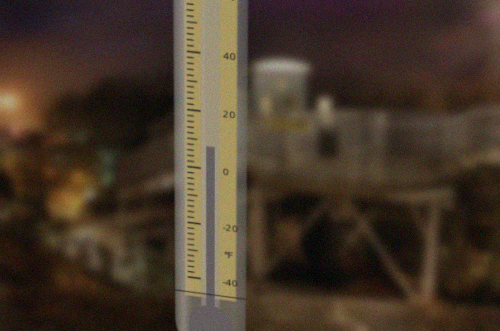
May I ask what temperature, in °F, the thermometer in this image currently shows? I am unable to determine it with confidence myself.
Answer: 8 °F
